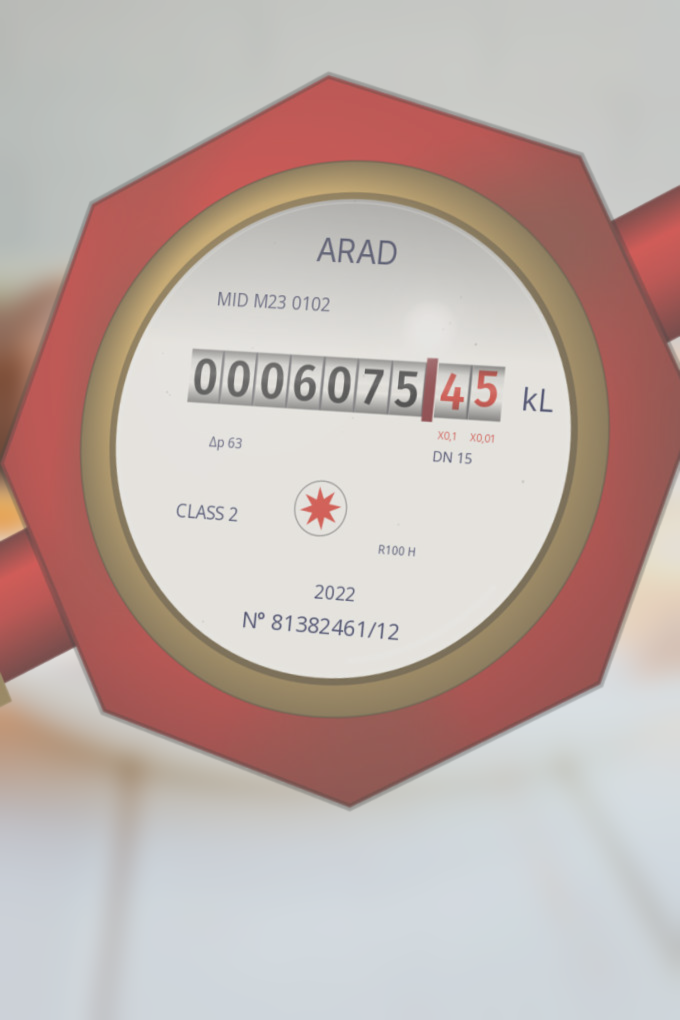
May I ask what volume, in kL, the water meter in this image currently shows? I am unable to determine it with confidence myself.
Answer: 6075.45 kL
